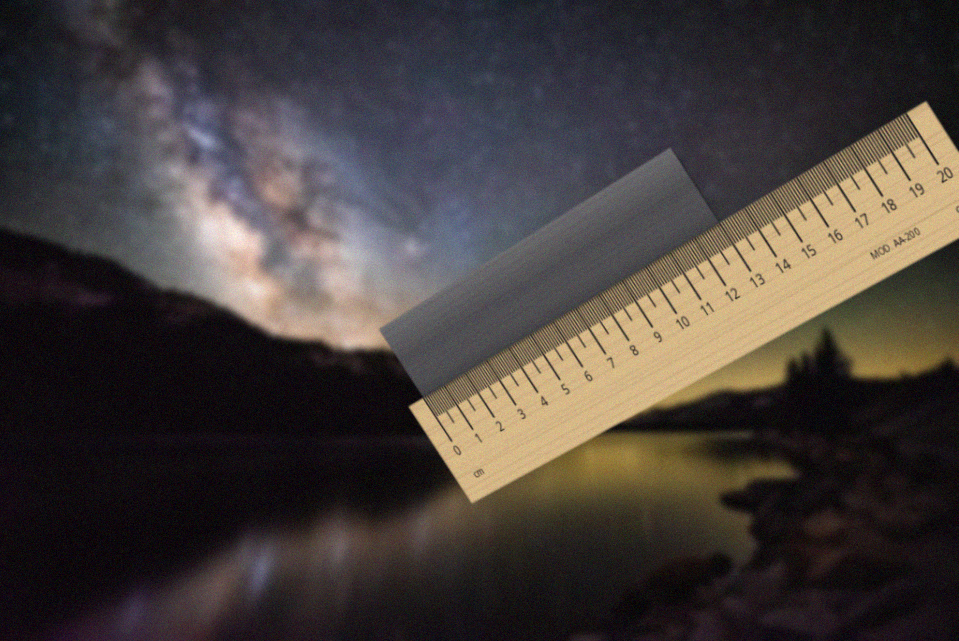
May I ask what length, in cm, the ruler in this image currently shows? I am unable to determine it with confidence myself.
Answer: 13 cm
